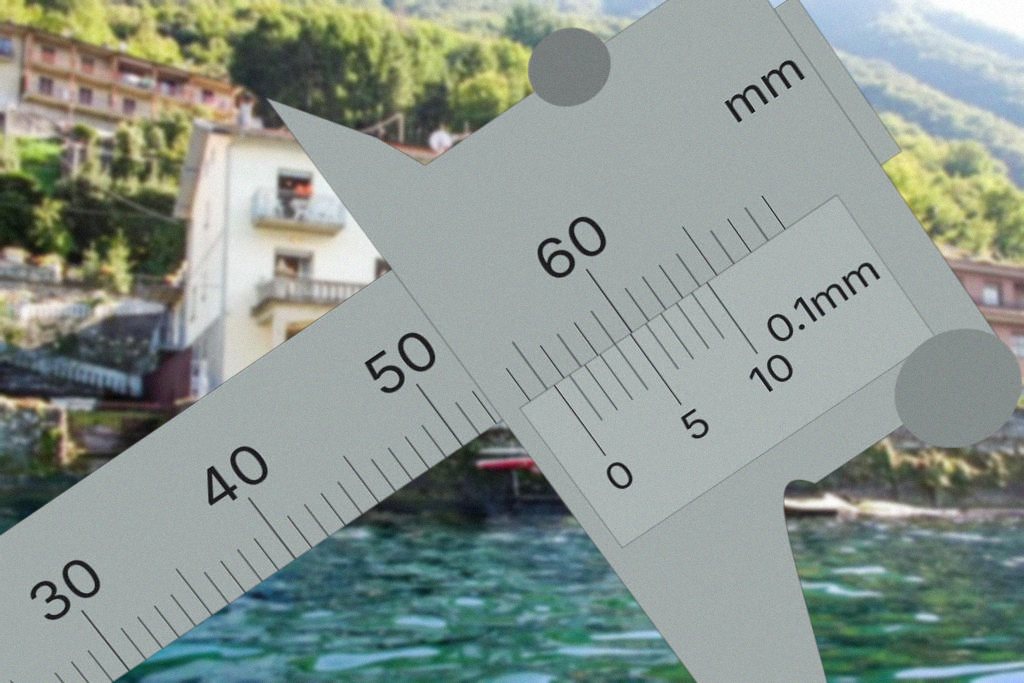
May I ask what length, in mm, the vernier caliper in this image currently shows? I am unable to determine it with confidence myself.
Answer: 55.4 mm
